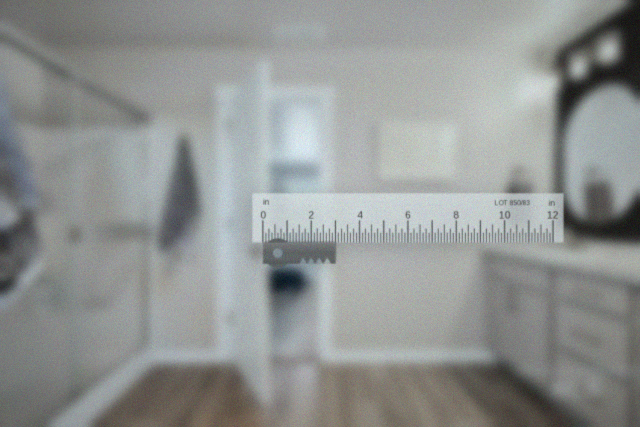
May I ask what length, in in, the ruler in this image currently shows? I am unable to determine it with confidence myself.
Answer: 3 in
